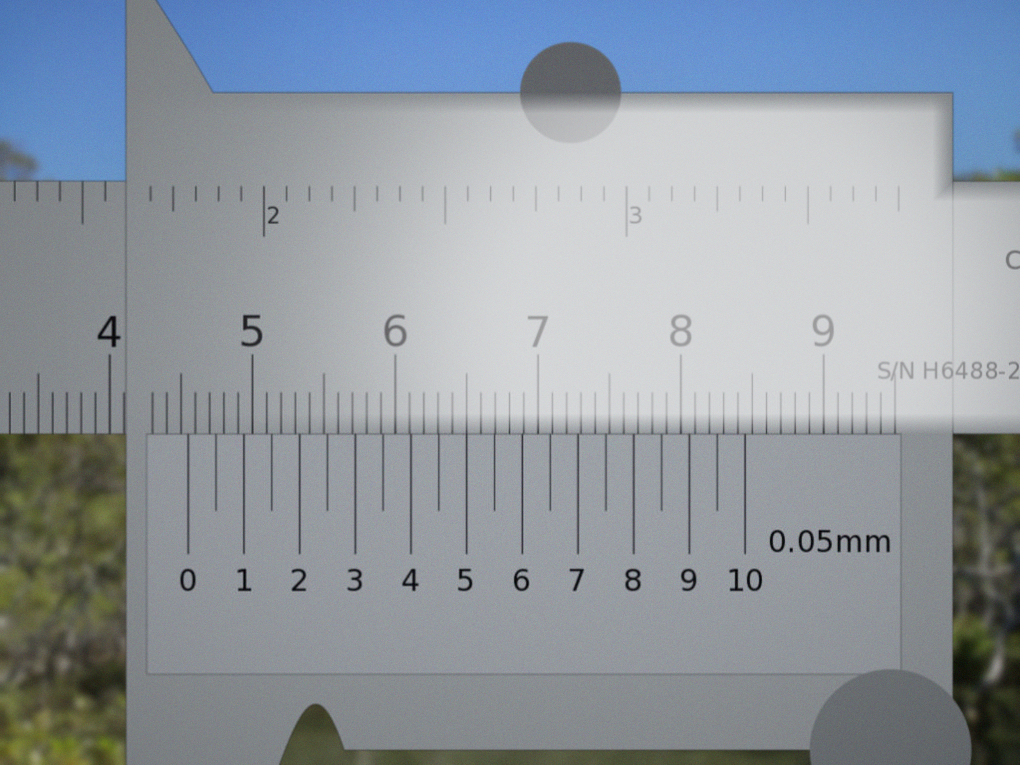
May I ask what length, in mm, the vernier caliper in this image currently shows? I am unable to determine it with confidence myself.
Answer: 45.5 mm
